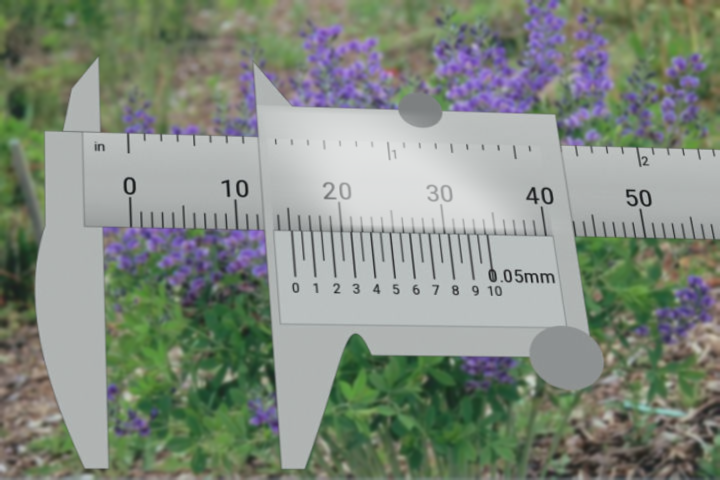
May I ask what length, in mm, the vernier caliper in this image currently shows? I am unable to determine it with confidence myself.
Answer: 15.2 mm
